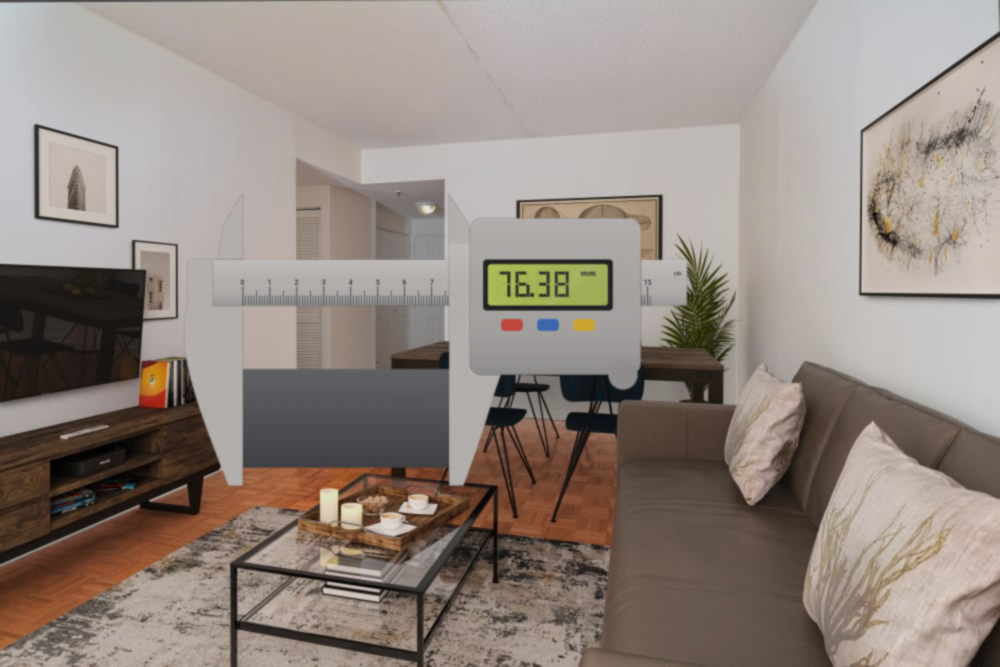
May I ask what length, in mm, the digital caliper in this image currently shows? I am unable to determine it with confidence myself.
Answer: 76.38 mm
